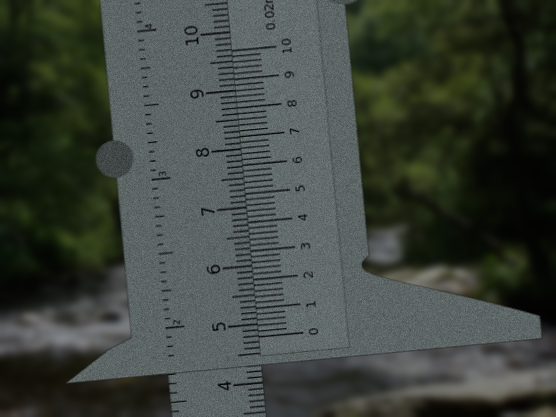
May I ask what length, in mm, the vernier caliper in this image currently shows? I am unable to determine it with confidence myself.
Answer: 47.8 mm
